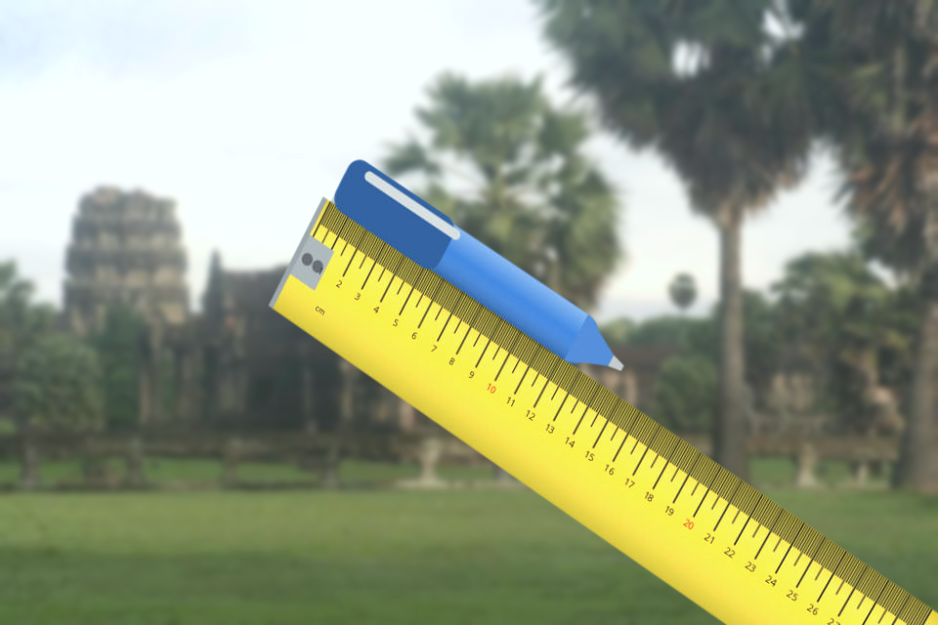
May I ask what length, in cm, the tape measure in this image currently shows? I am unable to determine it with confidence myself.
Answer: 14.5 cm
